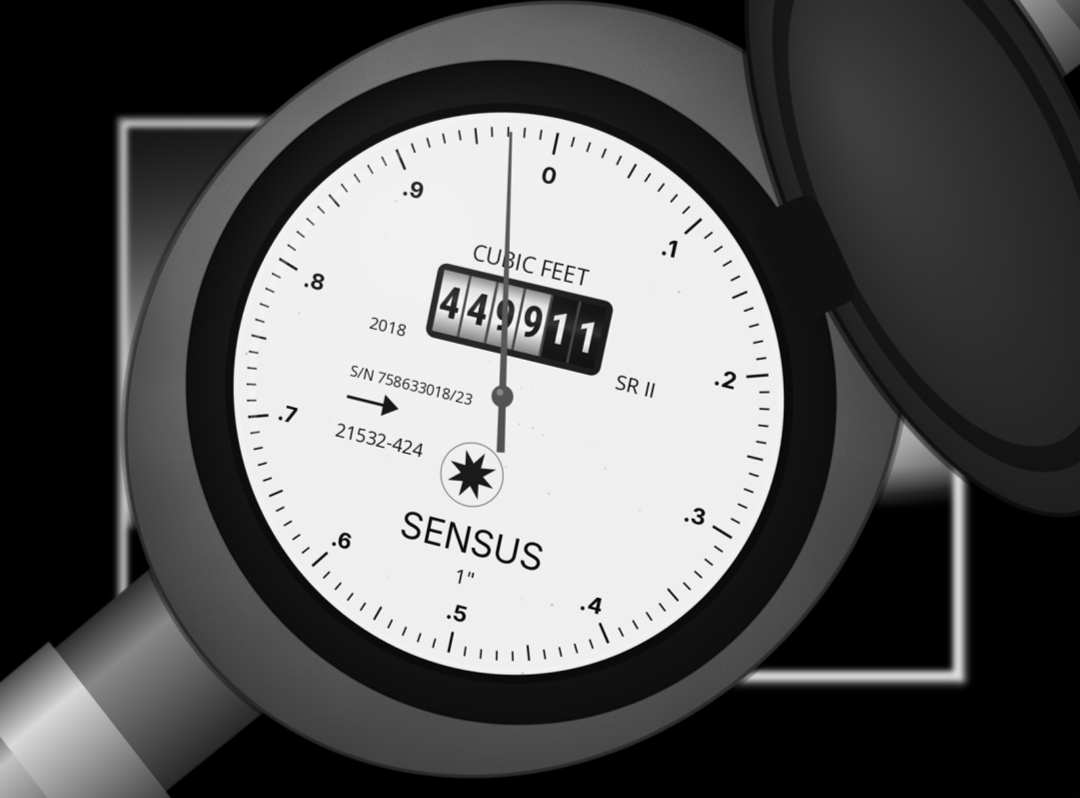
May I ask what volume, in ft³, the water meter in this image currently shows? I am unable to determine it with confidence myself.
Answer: 449910.97 ft³
